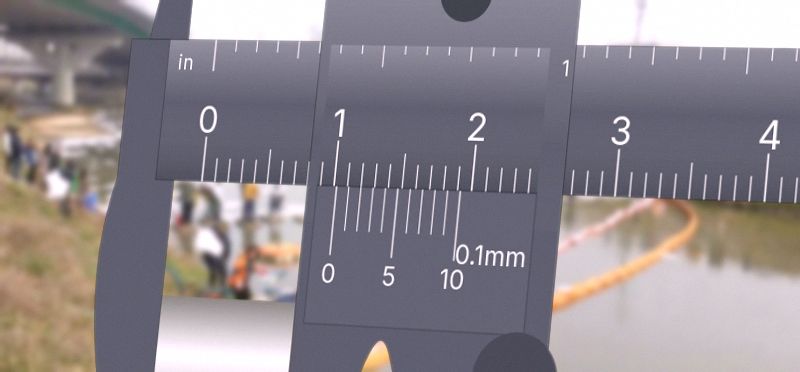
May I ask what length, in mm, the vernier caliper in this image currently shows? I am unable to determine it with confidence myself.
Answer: 10.2 mm
